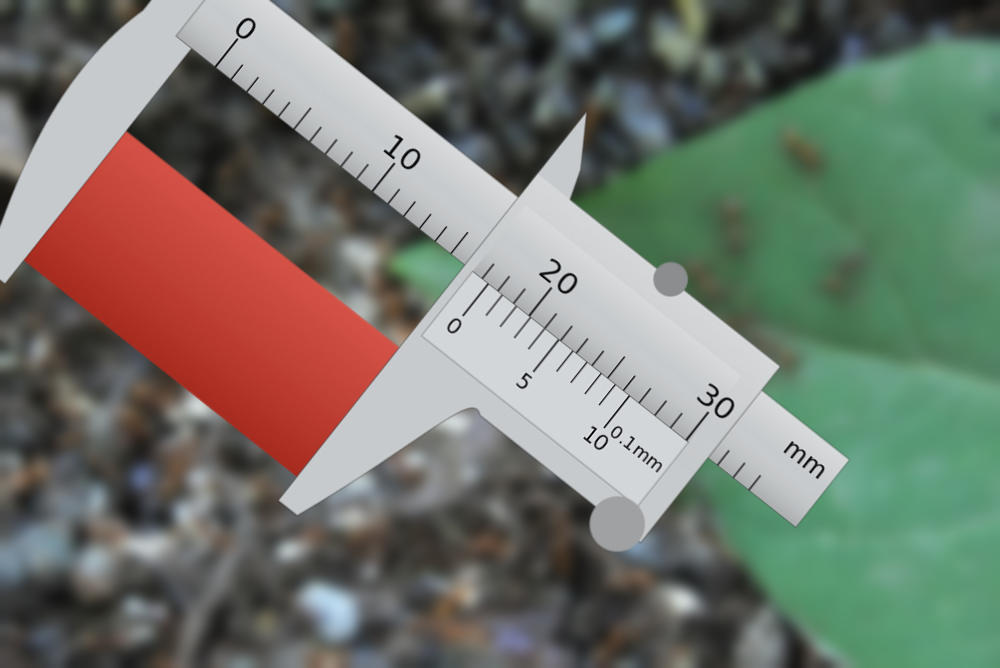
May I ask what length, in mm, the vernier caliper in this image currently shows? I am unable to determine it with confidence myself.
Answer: 17.4 mm
